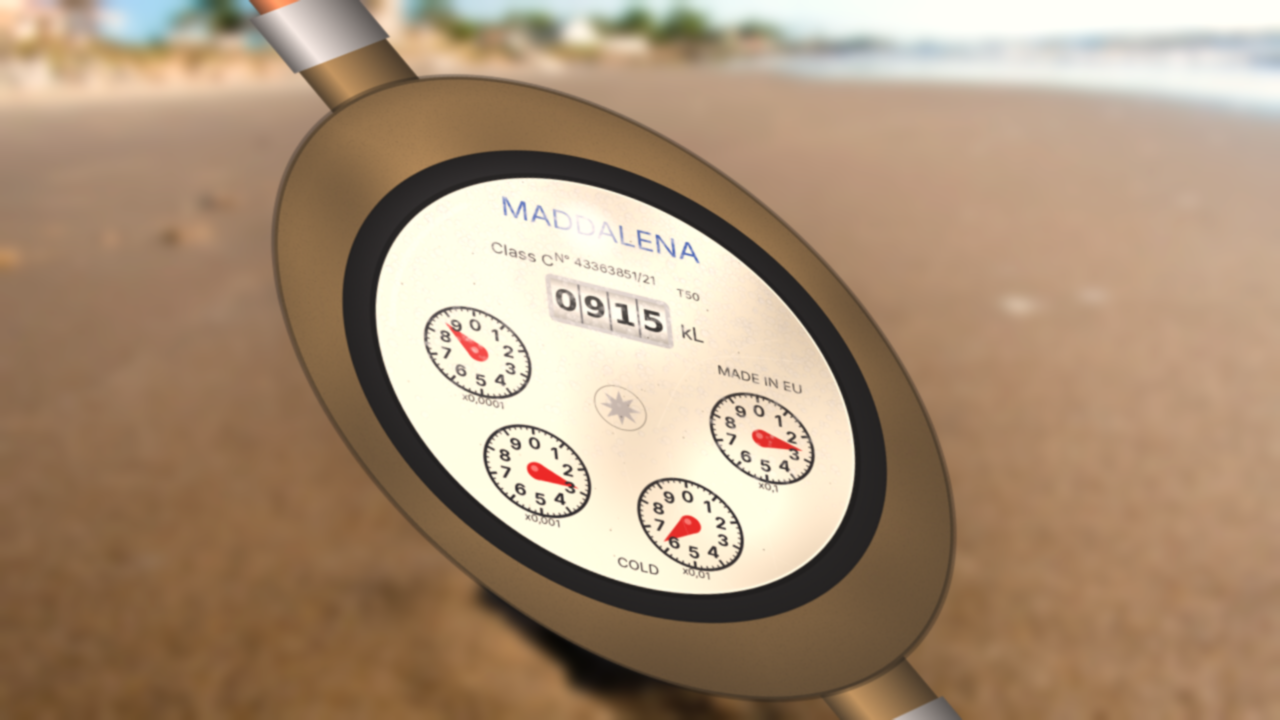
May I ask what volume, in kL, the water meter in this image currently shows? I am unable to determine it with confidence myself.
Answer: 915.2628 kL
